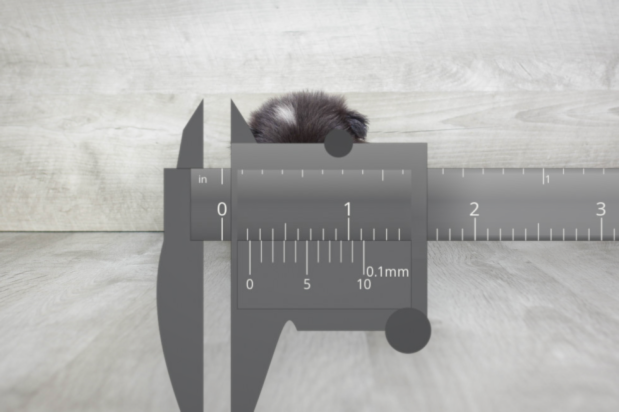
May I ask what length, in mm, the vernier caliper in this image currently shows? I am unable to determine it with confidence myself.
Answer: 2.2 mm
